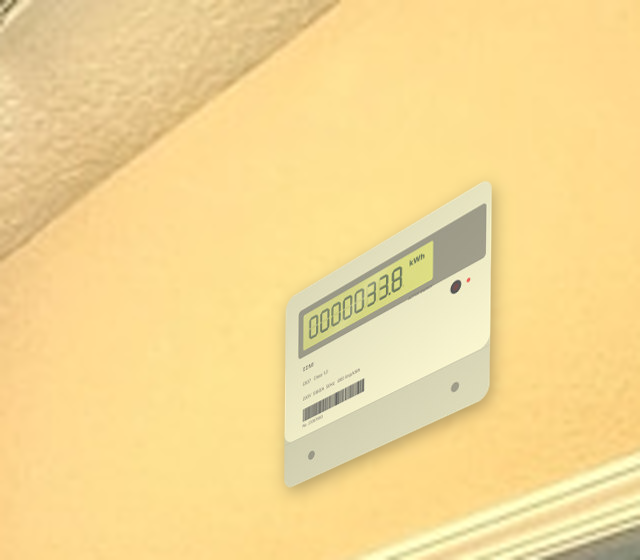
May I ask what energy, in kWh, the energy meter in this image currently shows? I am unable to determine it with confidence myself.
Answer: 33.8 kWh
